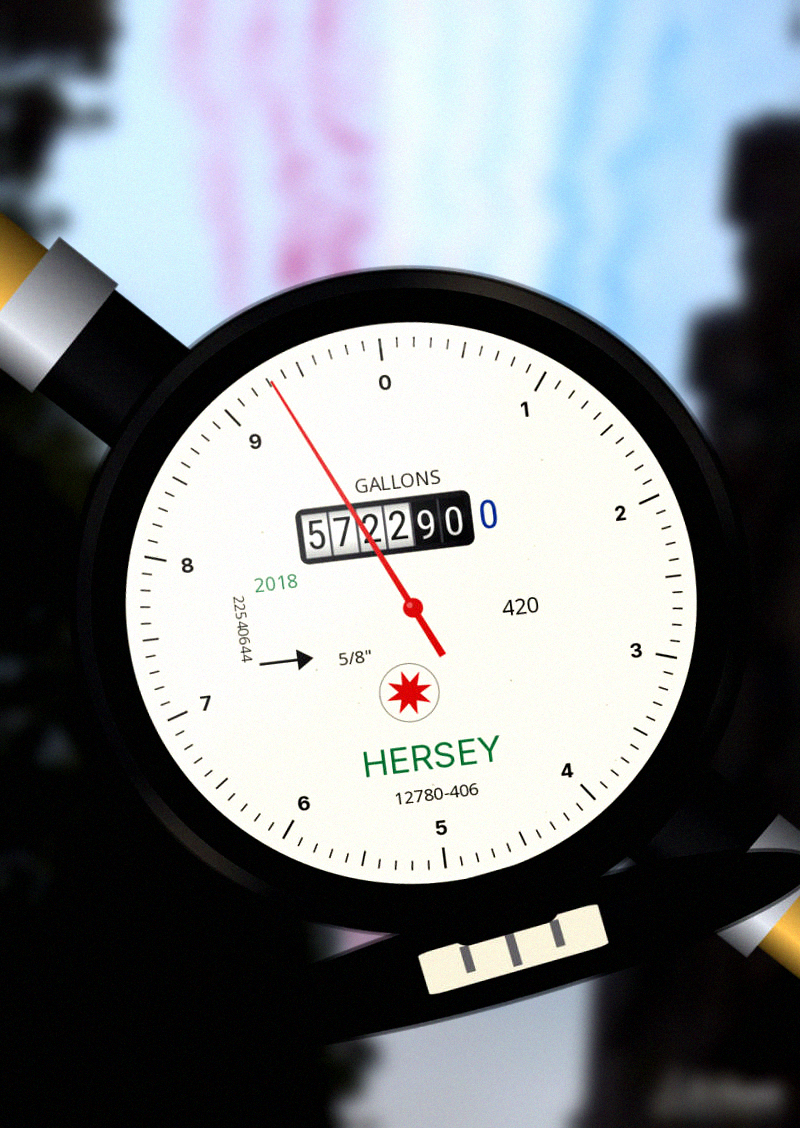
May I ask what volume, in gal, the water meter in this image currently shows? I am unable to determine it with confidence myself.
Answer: 5722899.3 gal
